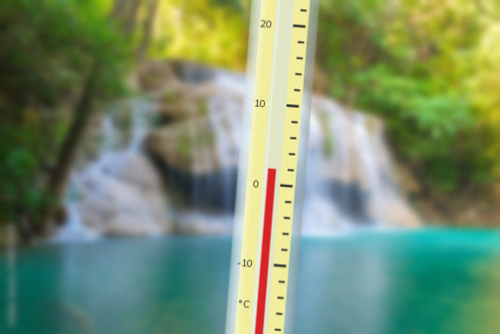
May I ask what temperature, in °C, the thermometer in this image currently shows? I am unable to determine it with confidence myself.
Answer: 2 °C
